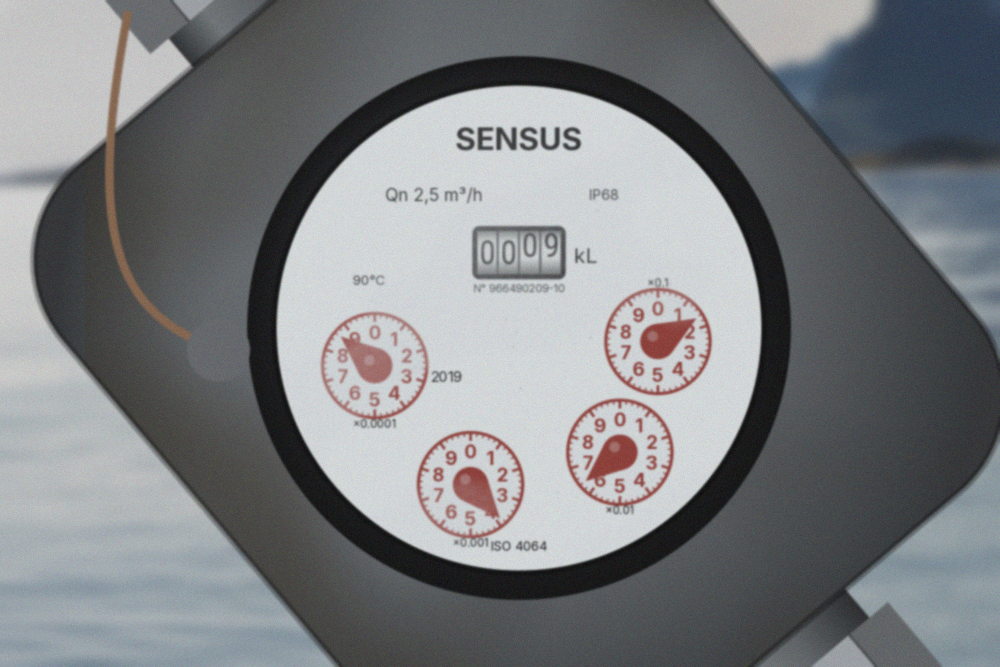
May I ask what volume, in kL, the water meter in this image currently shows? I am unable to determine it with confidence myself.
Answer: 9.1638 kL
